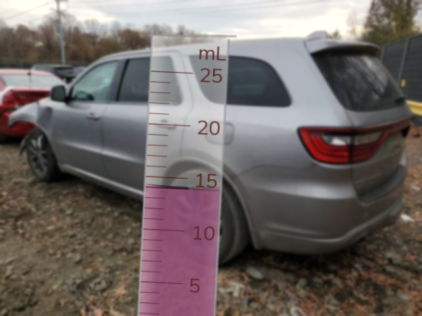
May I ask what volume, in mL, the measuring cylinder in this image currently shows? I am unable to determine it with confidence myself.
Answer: 14 mL
